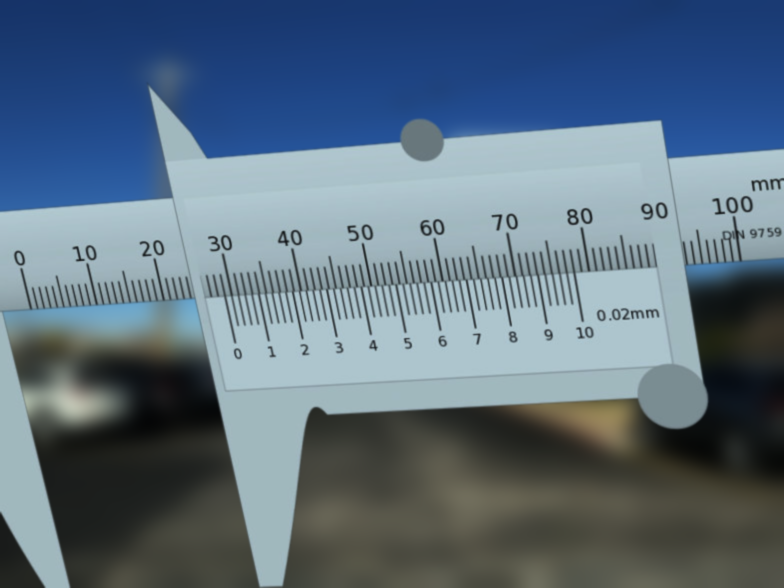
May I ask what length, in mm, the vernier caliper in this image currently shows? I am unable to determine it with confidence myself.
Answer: 29.0 mm
